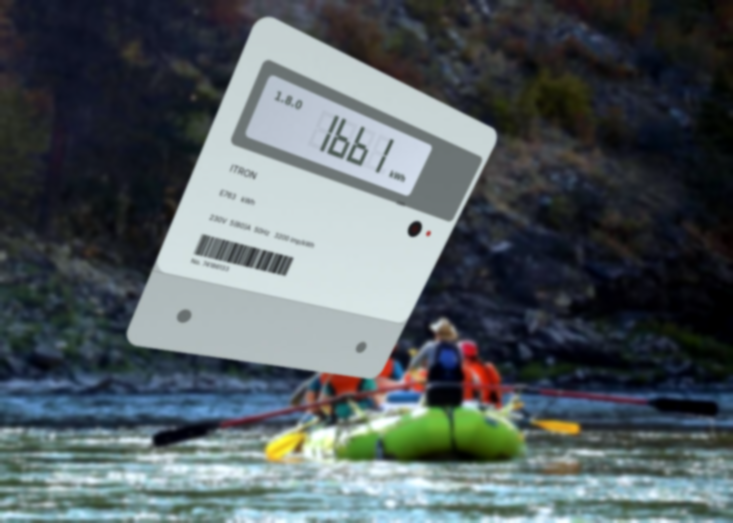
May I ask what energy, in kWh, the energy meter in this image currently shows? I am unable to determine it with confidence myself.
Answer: 1661 kWh
